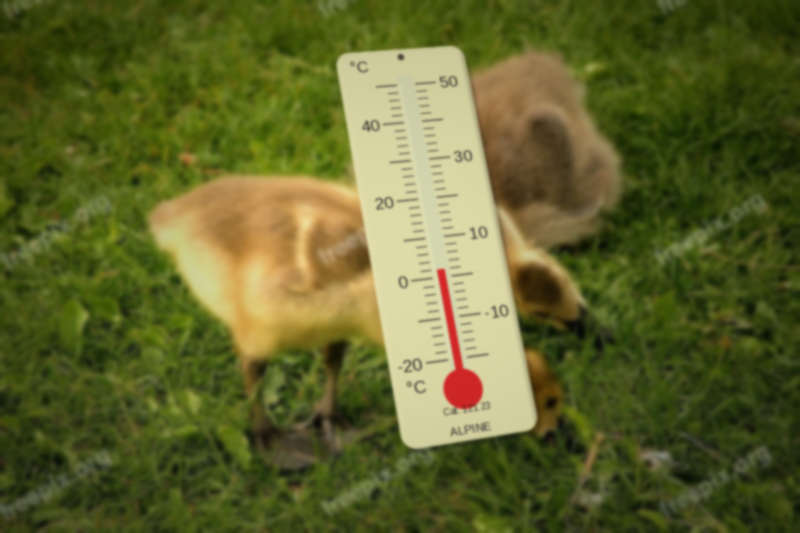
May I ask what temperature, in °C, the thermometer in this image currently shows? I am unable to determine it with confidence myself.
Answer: 2 °C
